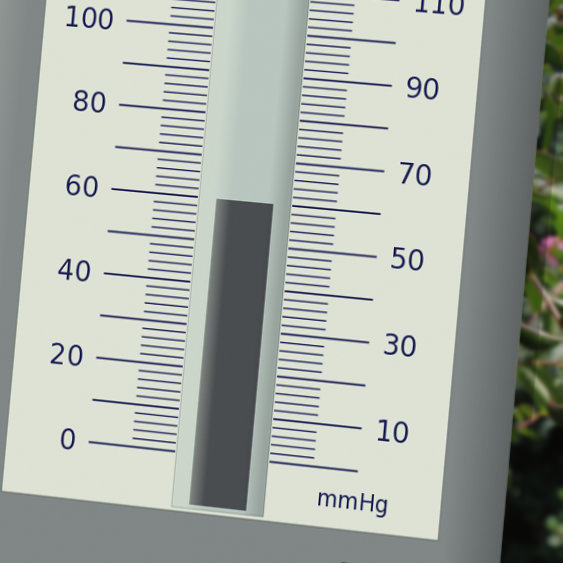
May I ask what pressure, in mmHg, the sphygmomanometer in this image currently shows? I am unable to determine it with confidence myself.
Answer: 60 mmHg
